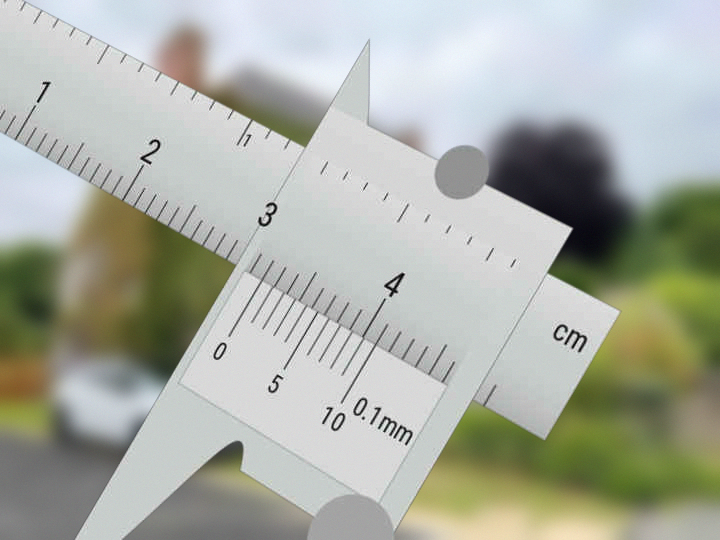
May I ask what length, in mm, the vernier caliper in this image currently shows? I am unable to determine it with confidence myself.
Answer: 32.0 mm
